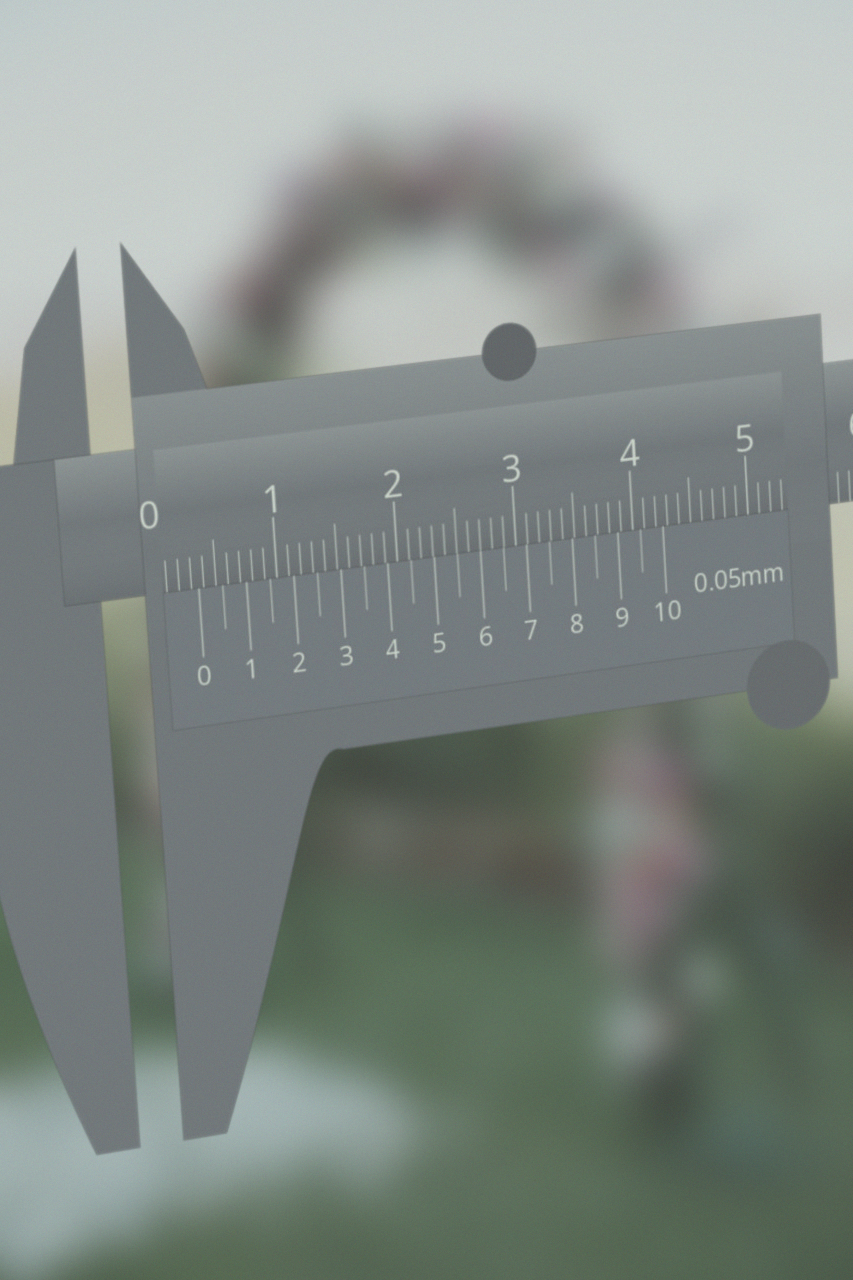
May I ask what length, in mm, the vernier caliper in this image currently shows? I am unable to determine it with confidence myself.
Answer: 3.6 mm
